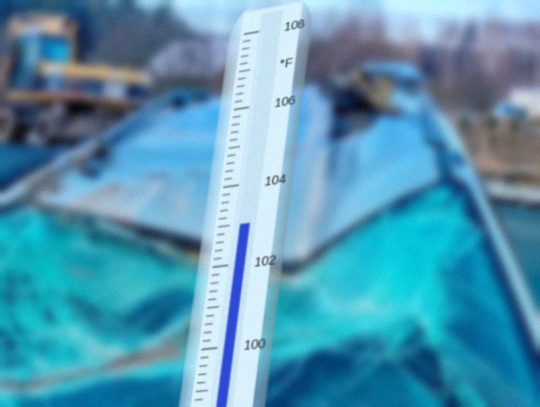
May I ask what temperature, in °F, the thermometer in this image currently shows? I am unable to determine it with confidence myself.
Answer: 103 °F
